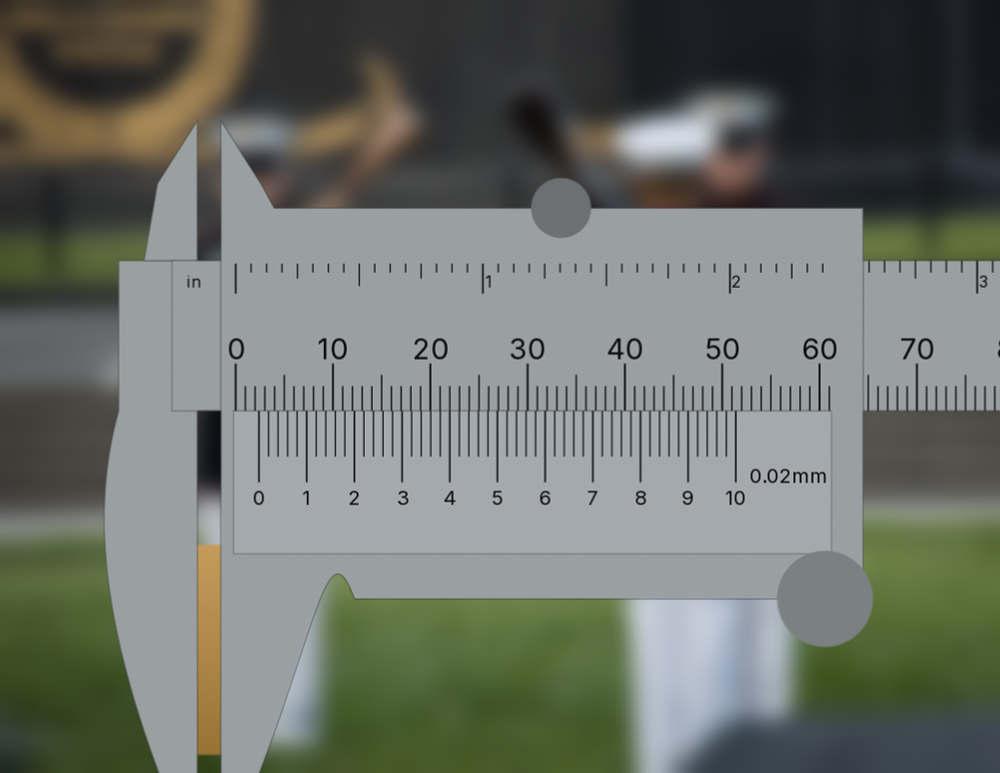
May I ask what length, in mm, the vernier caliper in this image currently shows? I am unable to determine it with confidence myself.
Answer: 2.4 mm
